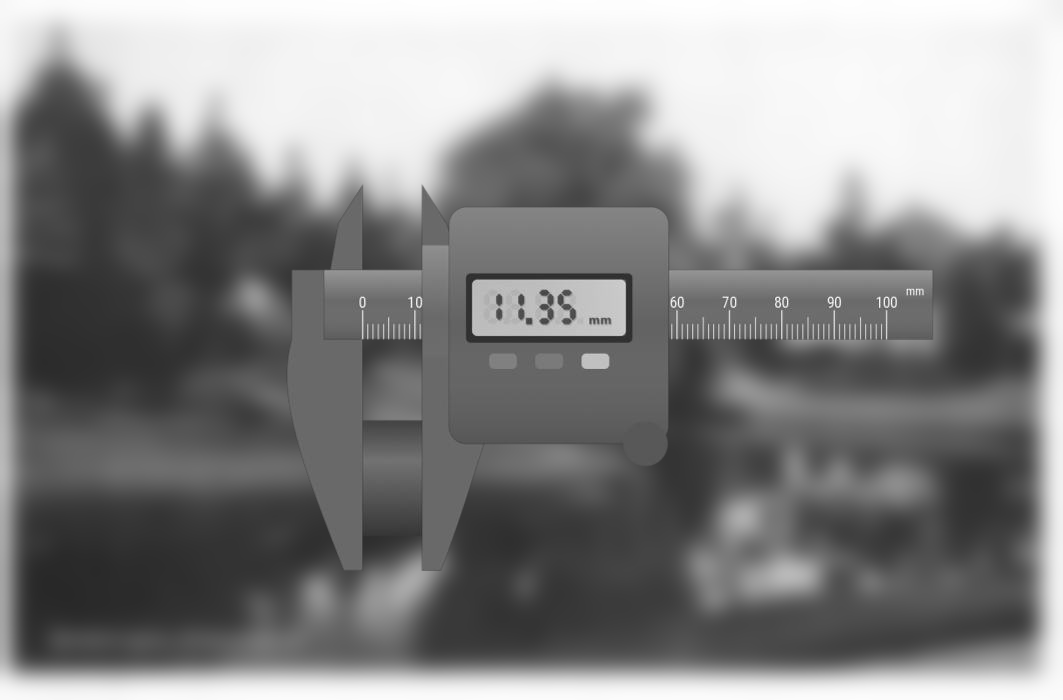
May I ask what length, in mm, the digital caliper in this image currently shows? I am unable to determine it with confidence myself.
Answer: 11.35 mm
